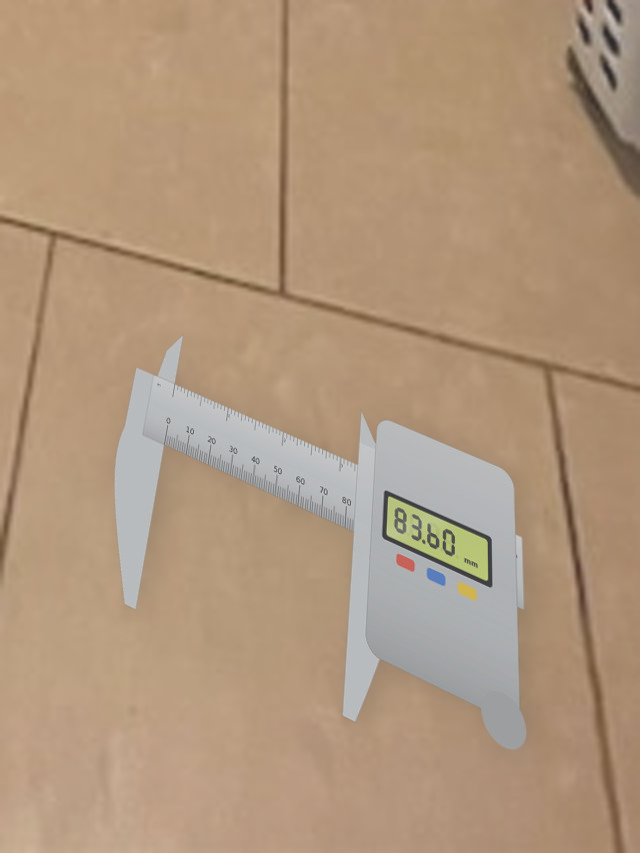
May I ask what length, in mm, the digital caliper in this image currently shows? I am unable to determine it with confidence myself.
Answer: 83.60 mm
